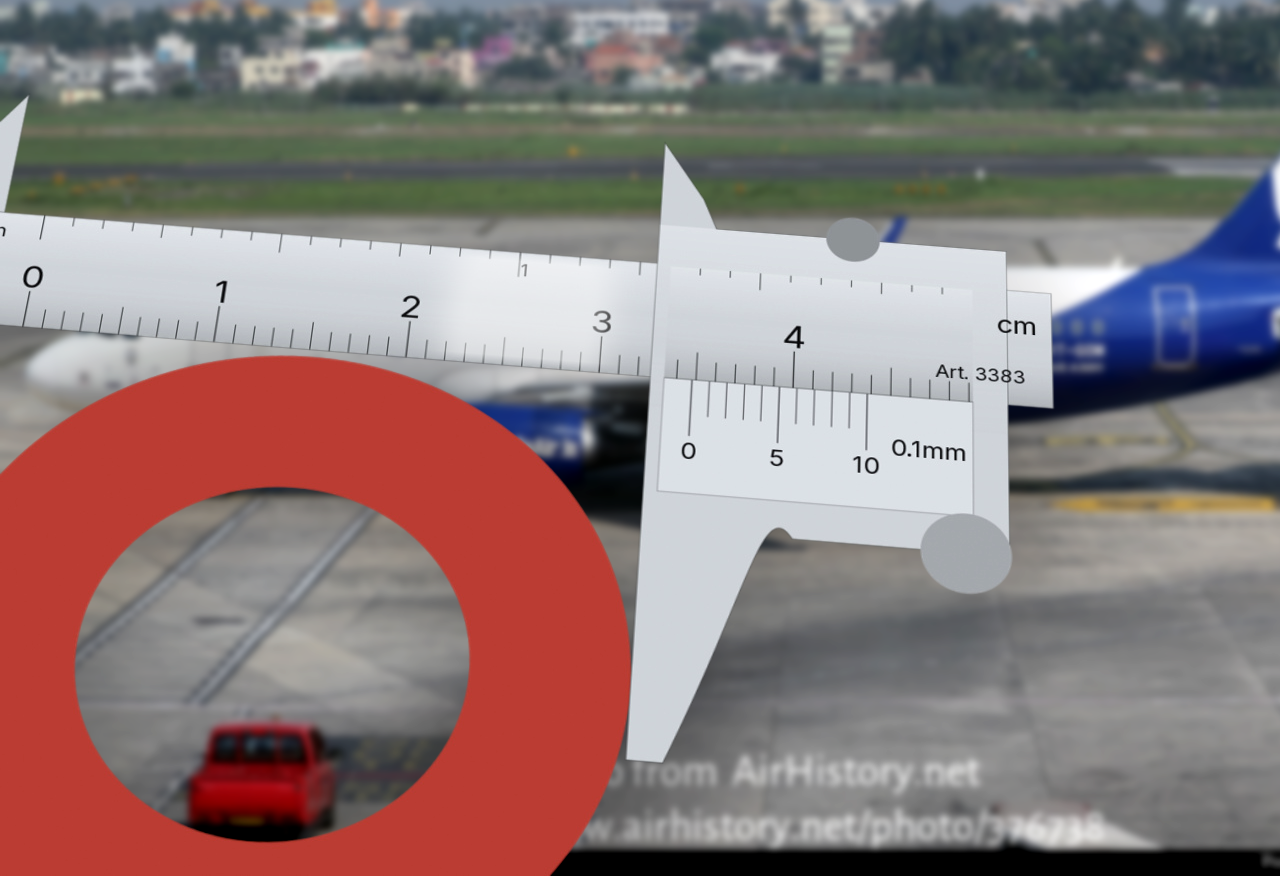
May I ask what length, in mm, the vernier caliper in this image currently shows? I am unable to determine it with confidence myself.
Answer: 34.8 mm
